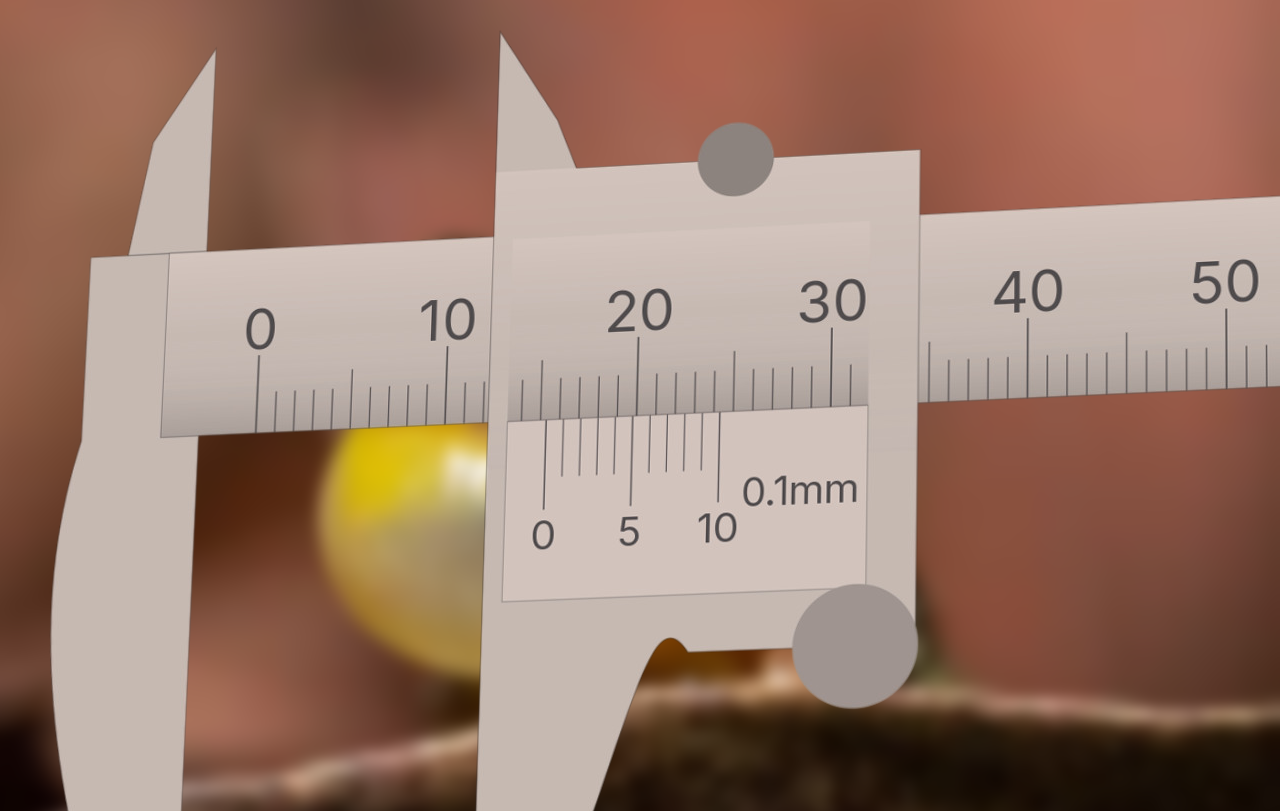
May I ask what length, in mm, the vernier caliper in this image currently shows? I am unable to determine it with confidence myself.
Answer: 15.3 mm
